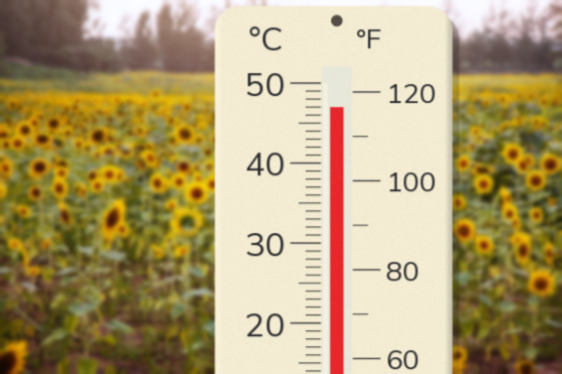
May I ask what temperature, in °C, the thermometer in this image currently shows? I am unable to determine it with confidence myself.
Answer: 47 °C
